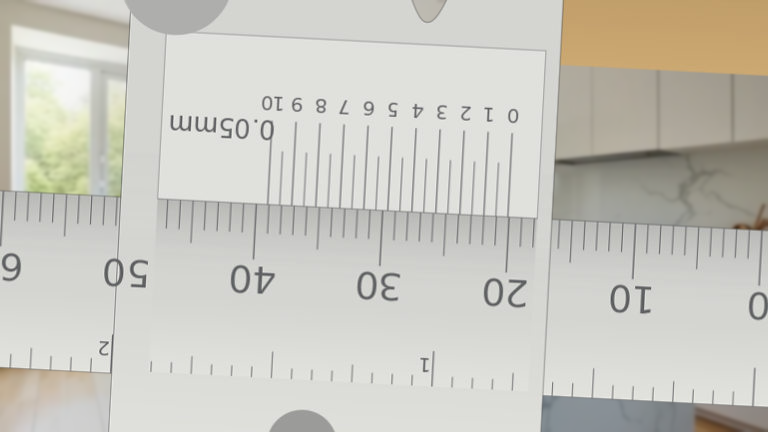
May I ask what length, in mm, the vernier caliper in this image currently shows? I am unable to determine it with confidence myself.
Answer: 20.1 mm
